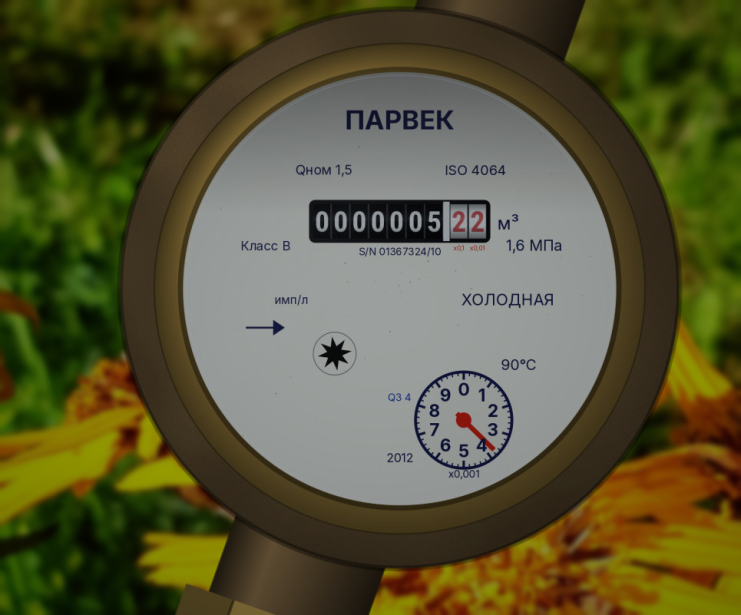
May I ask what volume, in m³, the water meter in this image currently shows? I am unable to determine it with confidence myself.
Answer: 5.223 m³
